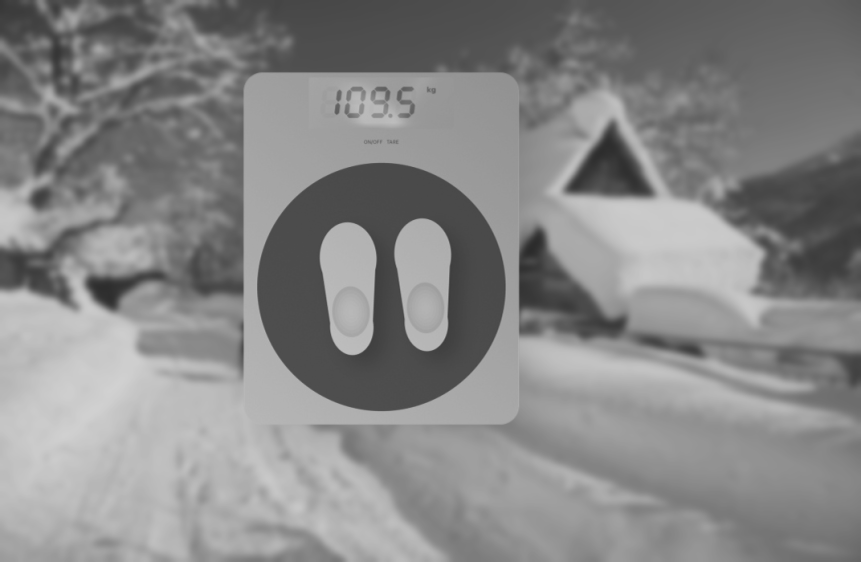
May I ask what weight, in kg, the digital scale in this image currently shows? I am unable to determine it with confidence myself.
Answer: 109.5 kg
